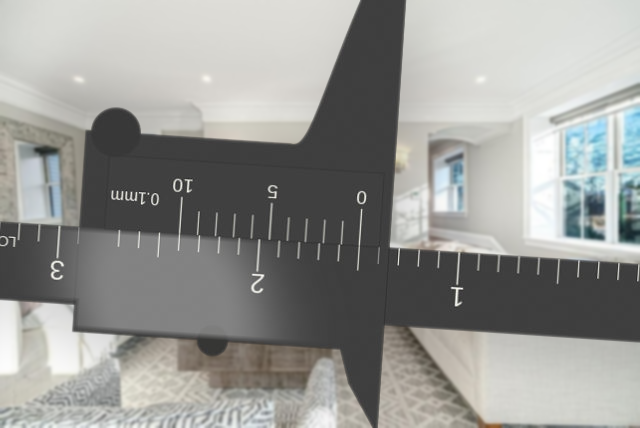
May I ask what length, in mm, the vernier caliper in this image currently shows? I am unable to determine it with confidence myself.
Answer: 15.0 mm
